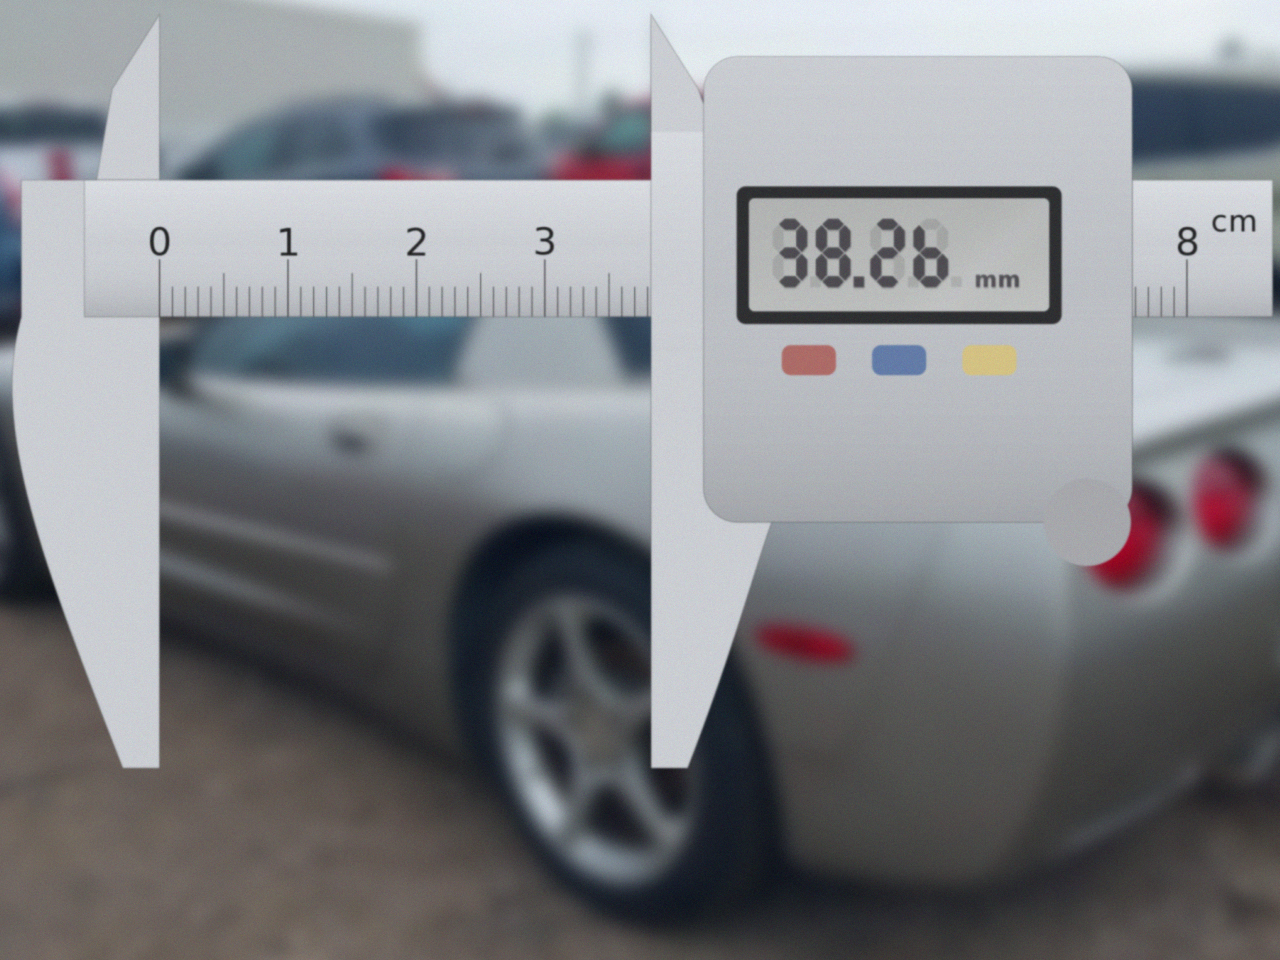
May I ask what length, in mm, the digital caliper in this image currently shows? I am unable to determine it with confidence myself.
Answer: 38.26 mm
